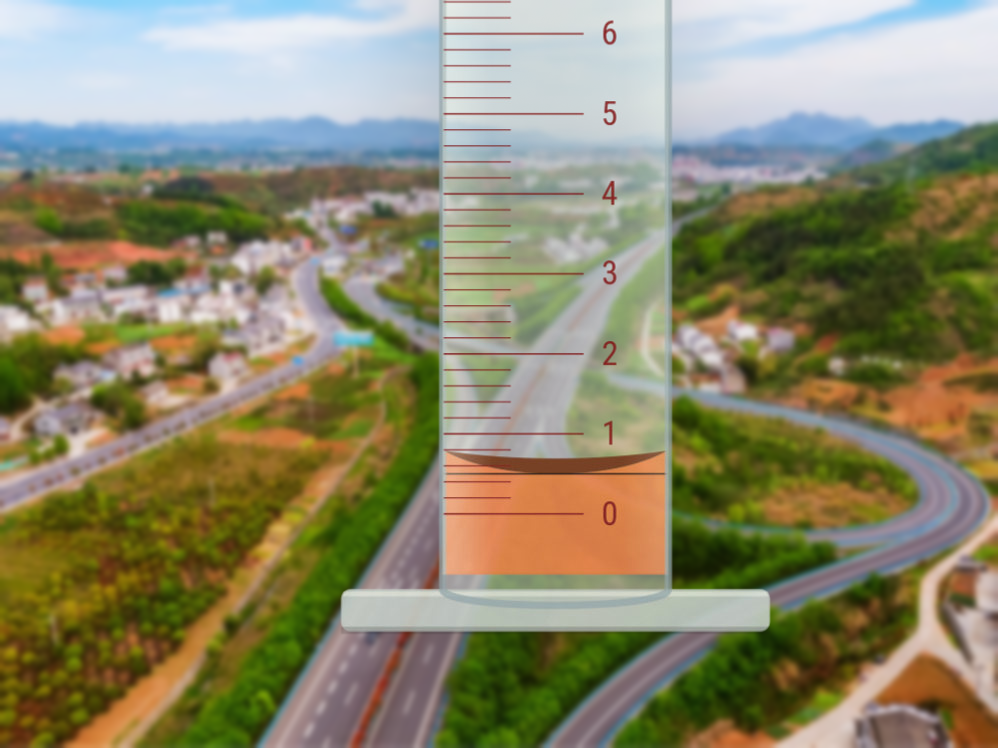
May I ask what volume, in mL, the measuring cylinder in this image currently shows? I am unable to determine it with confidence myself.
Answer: 0.5 mL
